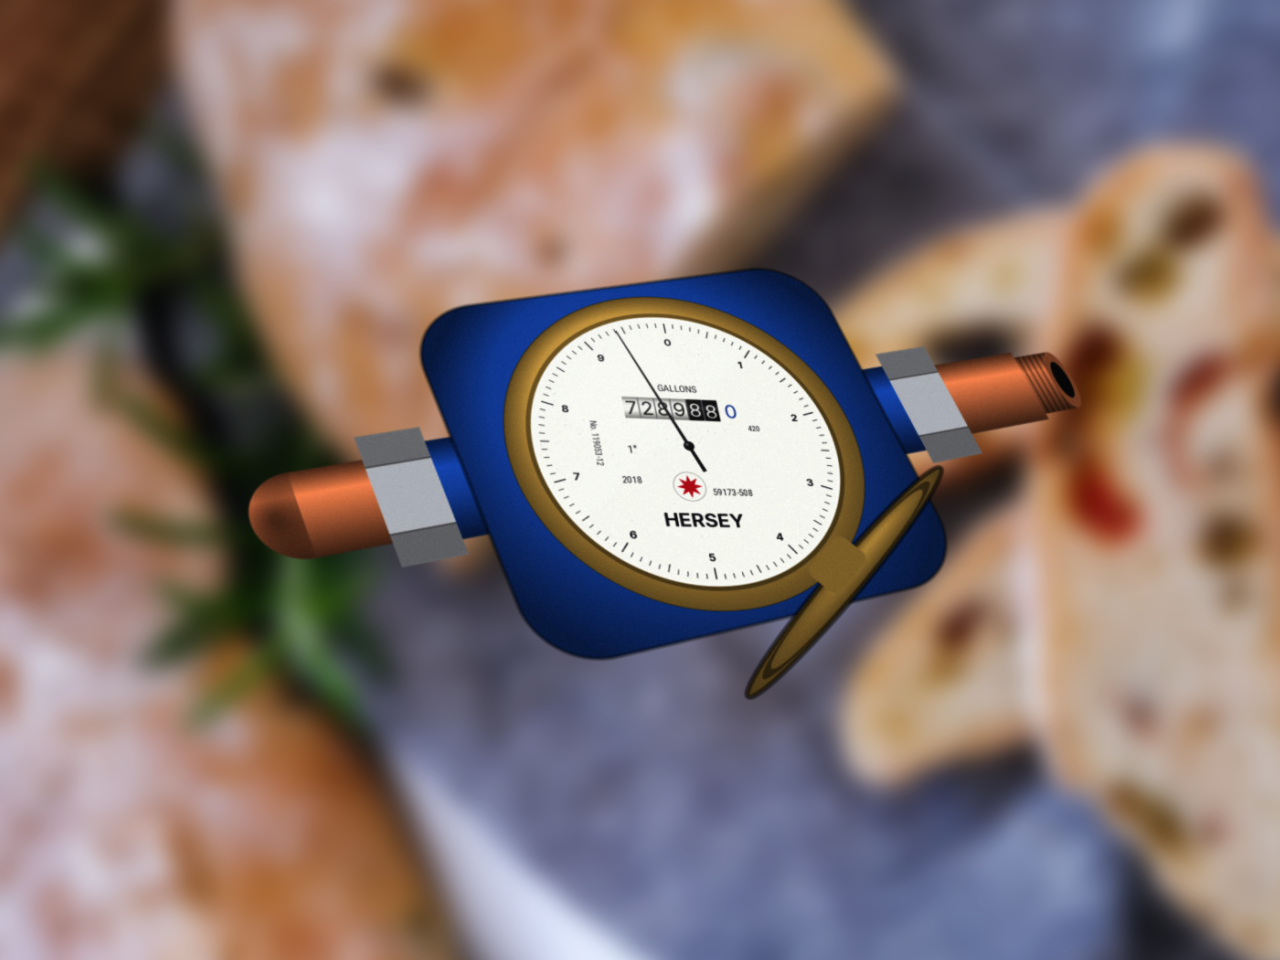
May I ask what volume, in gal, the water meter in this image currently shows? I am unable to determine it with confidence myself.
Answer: 7289879.4 gal
